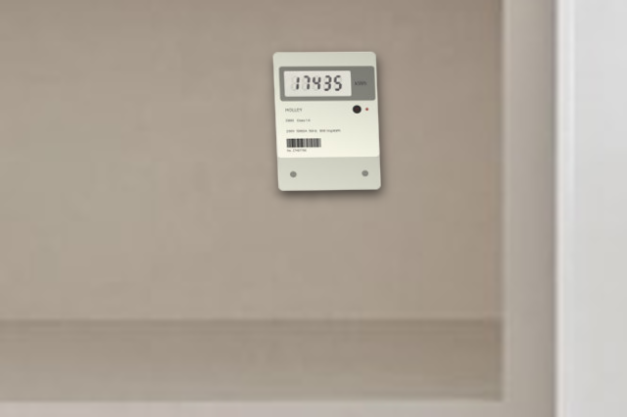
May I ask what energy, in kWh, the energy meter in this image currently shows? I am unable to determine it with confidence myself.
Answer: 17435 kWh
